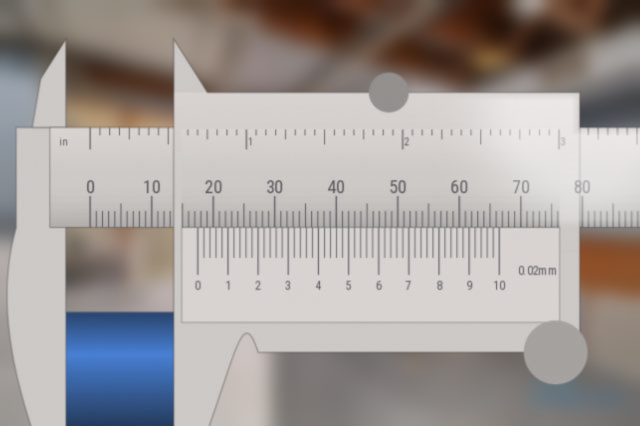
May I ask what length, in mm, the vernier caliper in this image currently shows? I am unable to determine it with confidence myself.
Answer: 17.5 mm
